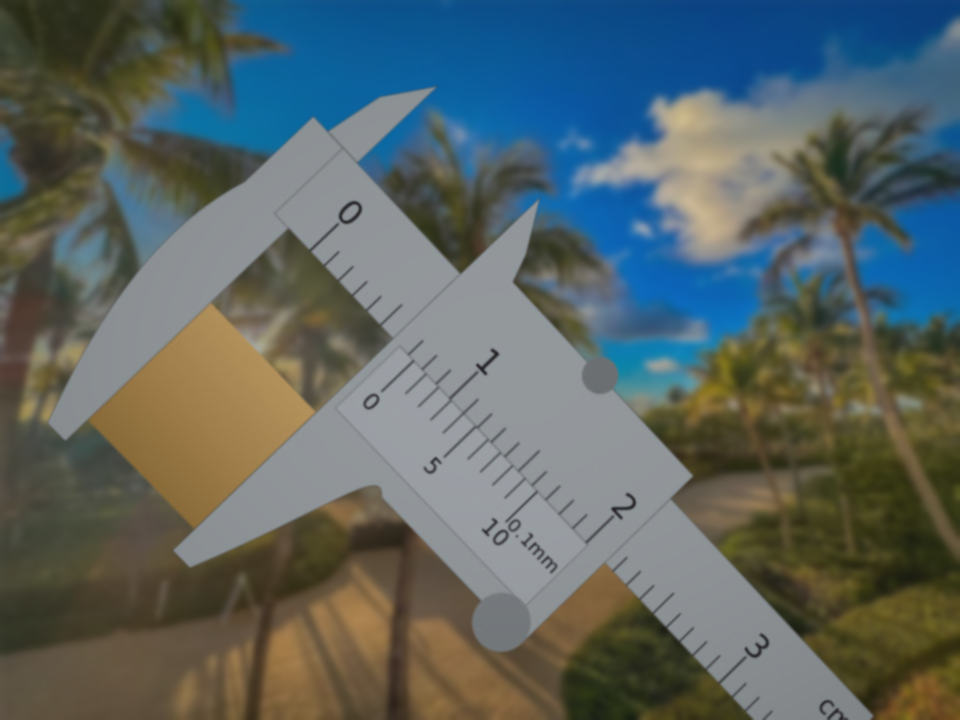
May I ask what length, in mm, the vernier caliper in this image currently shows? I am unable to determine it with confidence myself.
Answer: 7.4 mm
